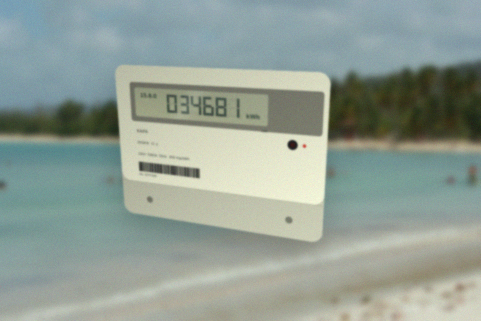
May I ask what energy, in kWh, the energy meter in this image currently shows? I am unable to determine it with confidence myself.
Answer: 34681 kWh
